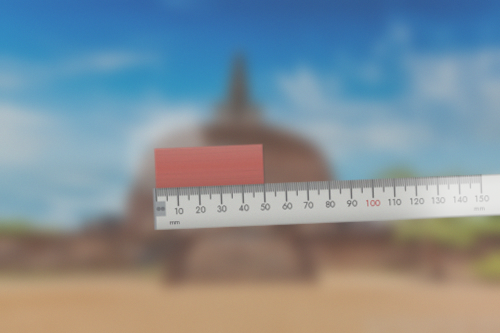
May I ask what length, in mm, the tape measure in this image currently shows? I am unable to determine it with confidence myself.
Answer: 50 mm
